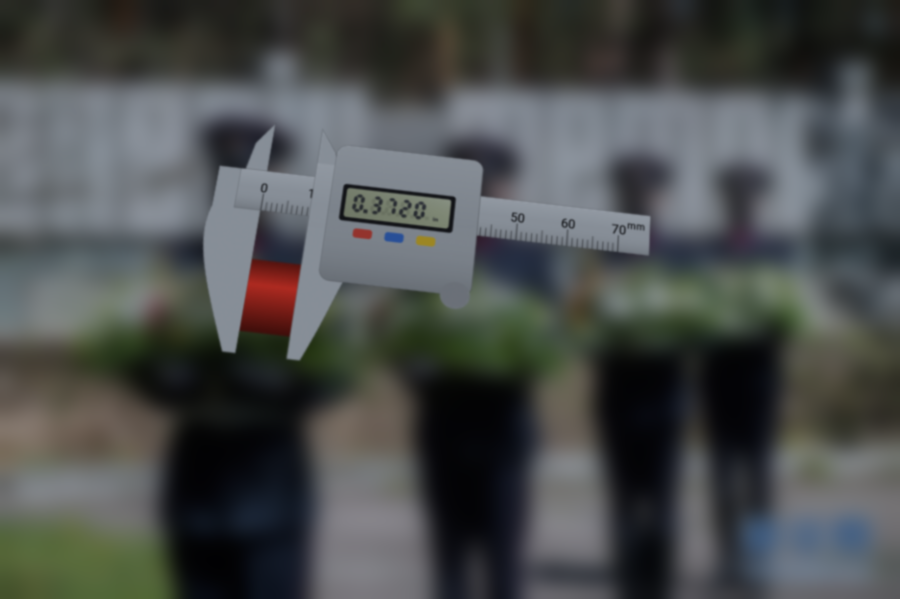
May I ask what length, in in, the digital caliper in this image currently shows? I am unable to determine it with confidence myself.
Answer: 0.3720 in
